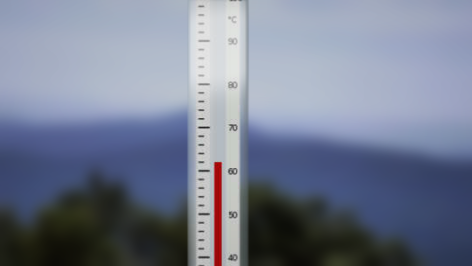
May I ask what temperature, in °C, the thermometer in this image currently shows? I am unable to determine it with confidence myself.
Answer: 62 °C
